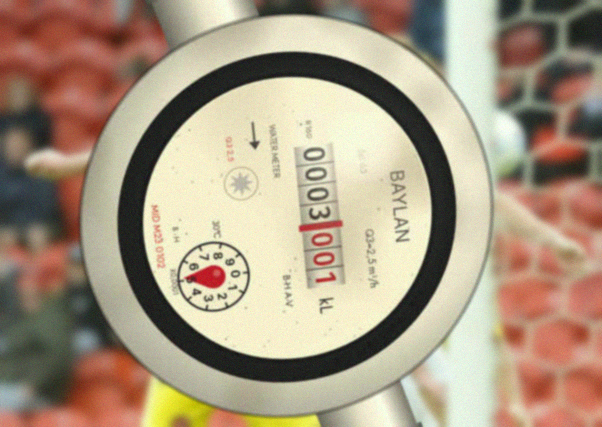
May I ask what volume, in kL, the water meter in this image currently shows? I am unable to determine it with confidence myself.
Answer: 3.0015 kL
